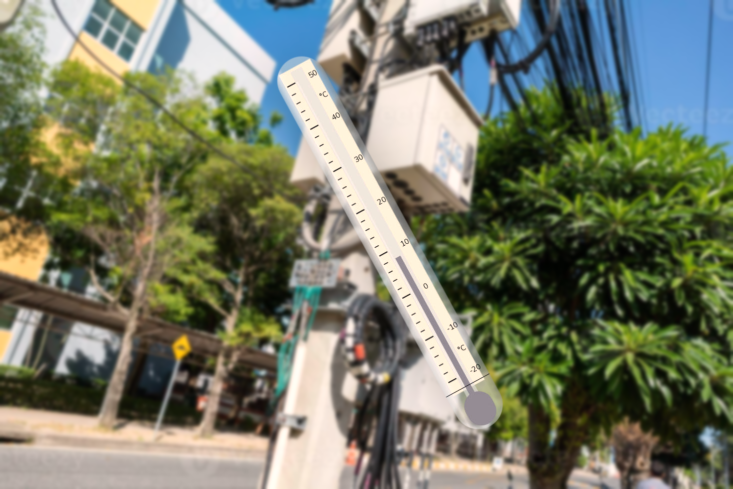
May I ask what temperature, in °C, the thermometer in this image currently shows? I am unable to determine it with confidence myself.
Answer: 8 °C
